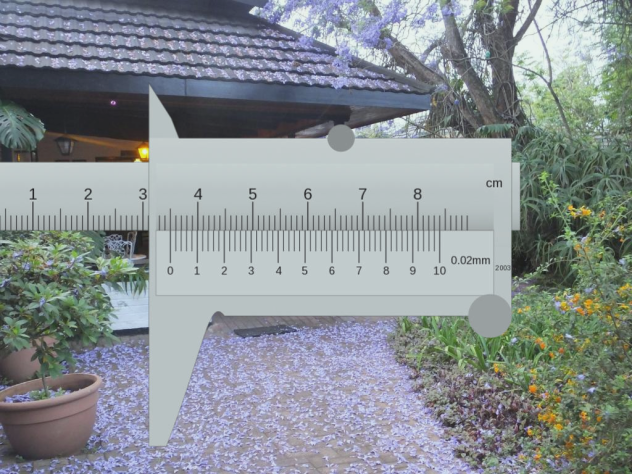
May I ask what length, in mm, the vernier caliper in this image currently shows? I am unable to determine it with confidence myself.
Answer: 35.0 mm
